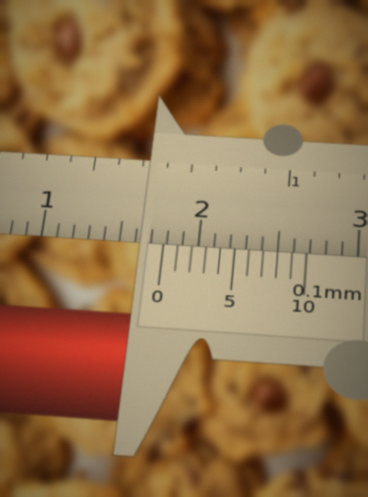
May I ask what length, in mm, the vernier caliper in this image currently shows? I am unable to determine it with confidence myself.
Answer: 17.8 mm
